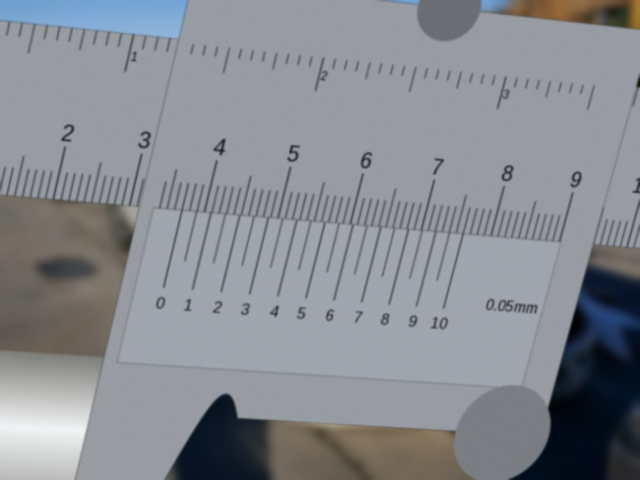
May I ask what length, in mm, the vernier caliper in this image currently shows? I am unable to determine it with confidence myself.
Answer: 37.0 mm
